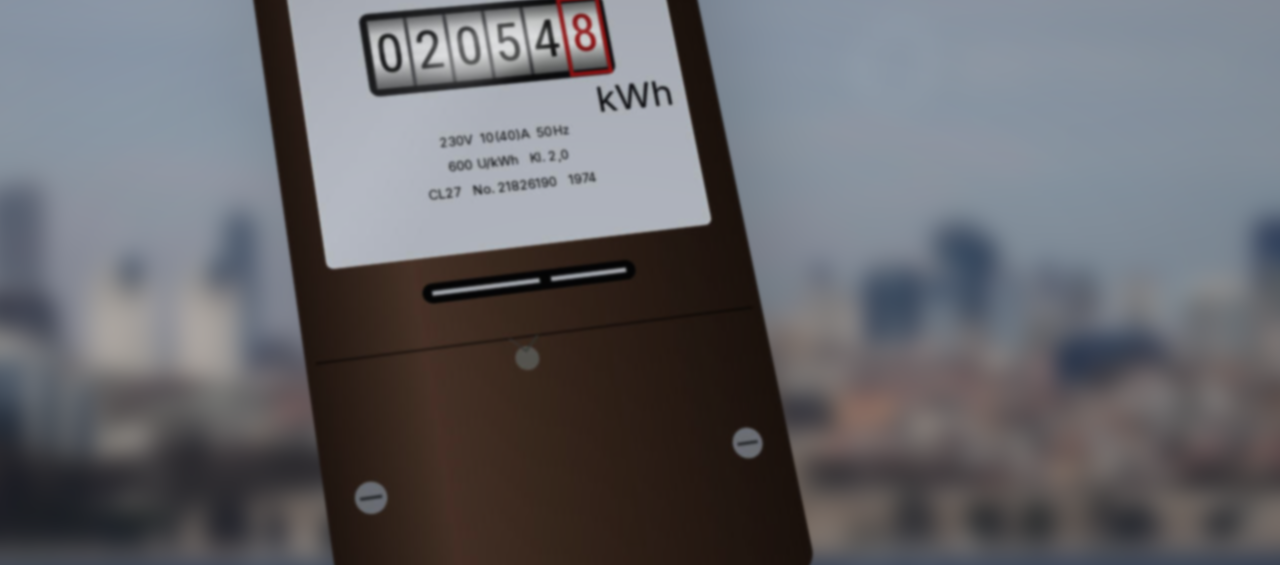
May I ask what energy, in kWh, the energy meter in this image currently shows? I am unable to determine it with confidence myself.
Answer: 2054.8 kWh
